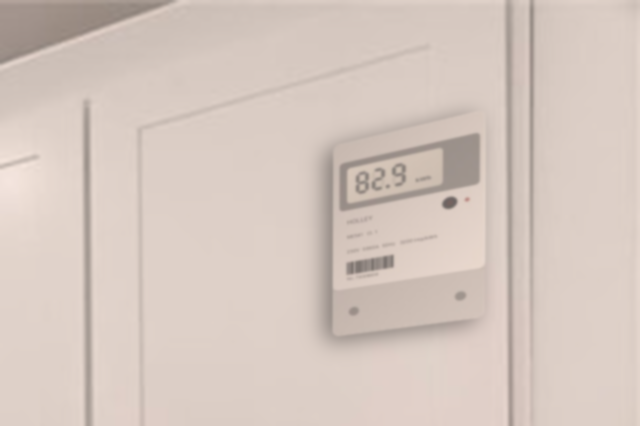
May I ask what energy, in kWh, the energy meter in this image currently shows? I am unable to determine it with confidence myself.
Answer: 82.9 kWh
